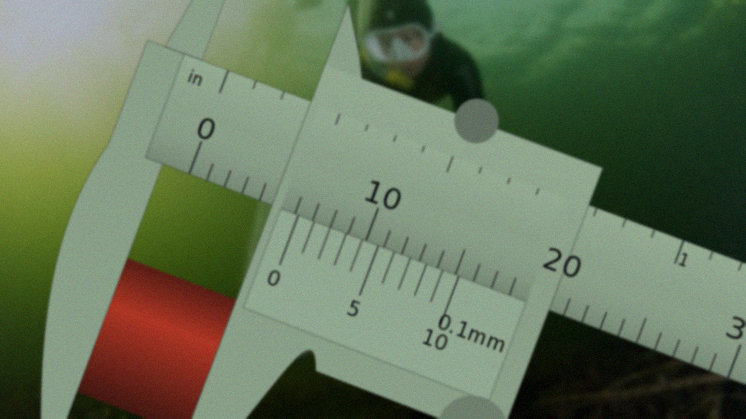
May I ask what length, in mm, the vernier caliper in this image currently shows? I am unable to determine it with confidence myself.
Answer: 6.2 mm
